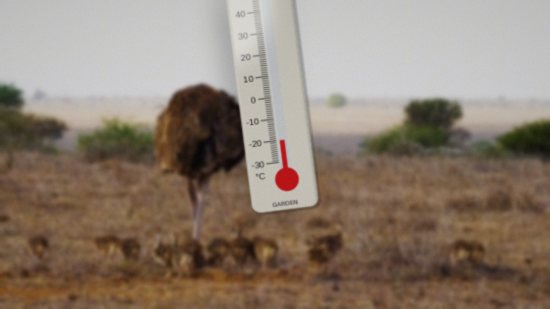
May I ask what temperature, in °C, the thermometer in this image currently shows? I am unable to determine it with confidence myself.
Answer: -20 °C
